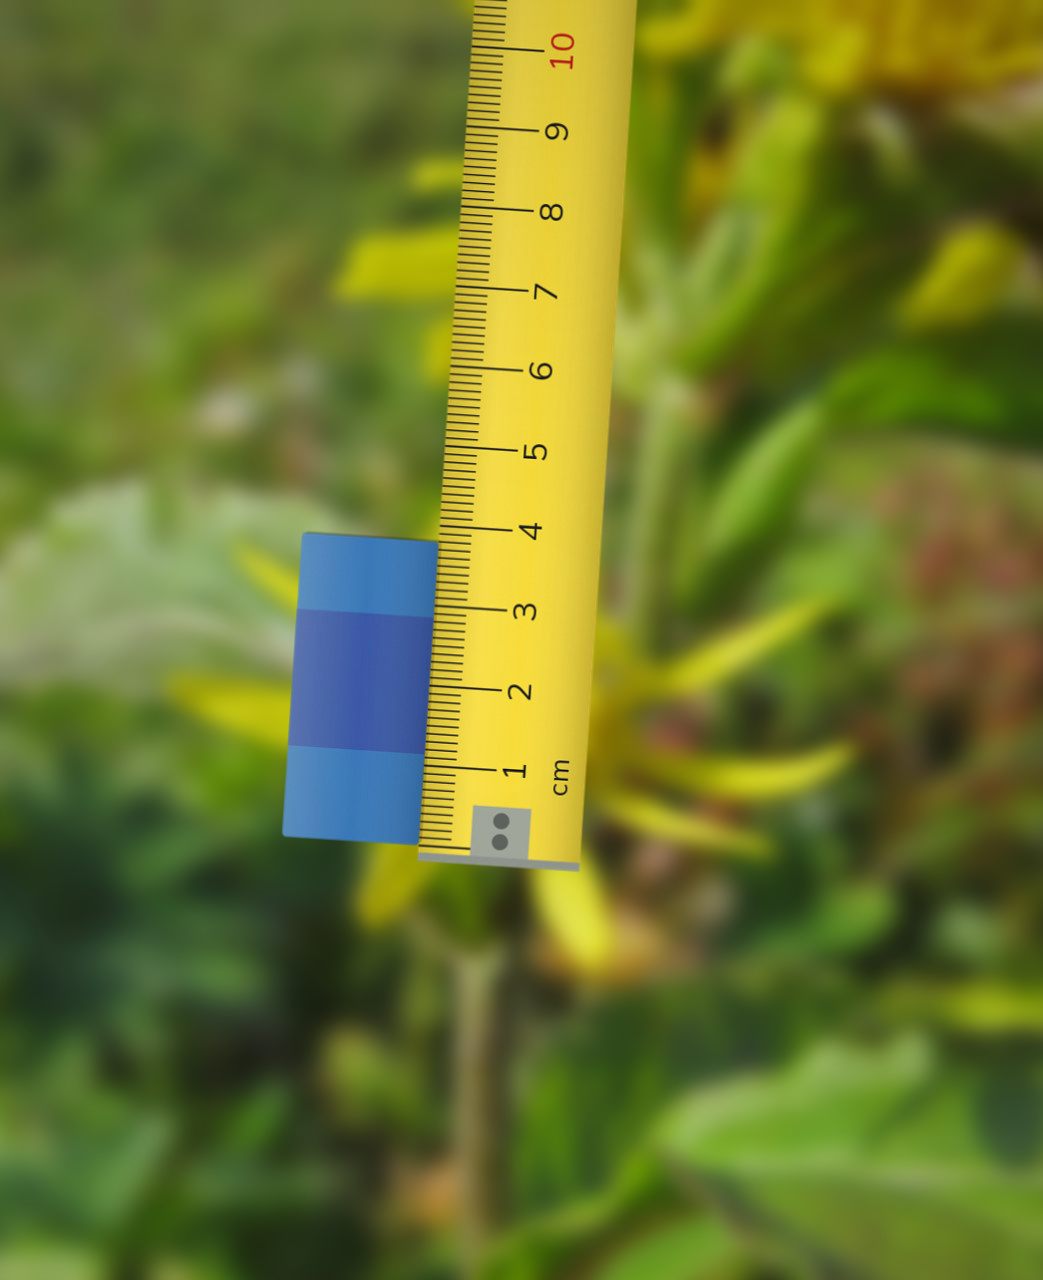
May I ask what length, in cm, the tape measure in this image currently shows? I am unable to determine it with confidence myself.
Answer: 3.8 cm
